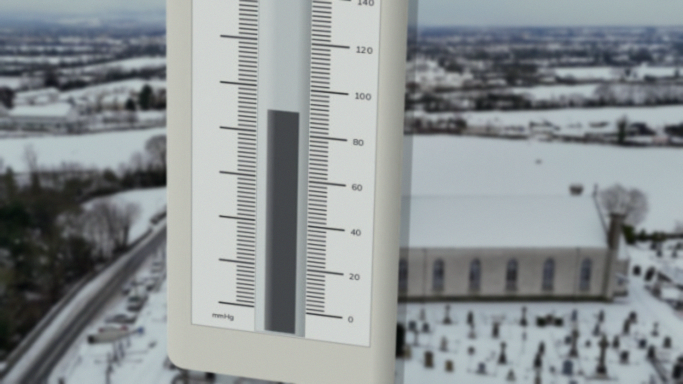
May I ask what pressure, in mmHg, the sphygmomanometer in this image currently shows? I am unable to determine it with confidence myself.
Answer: 90 mmHg
